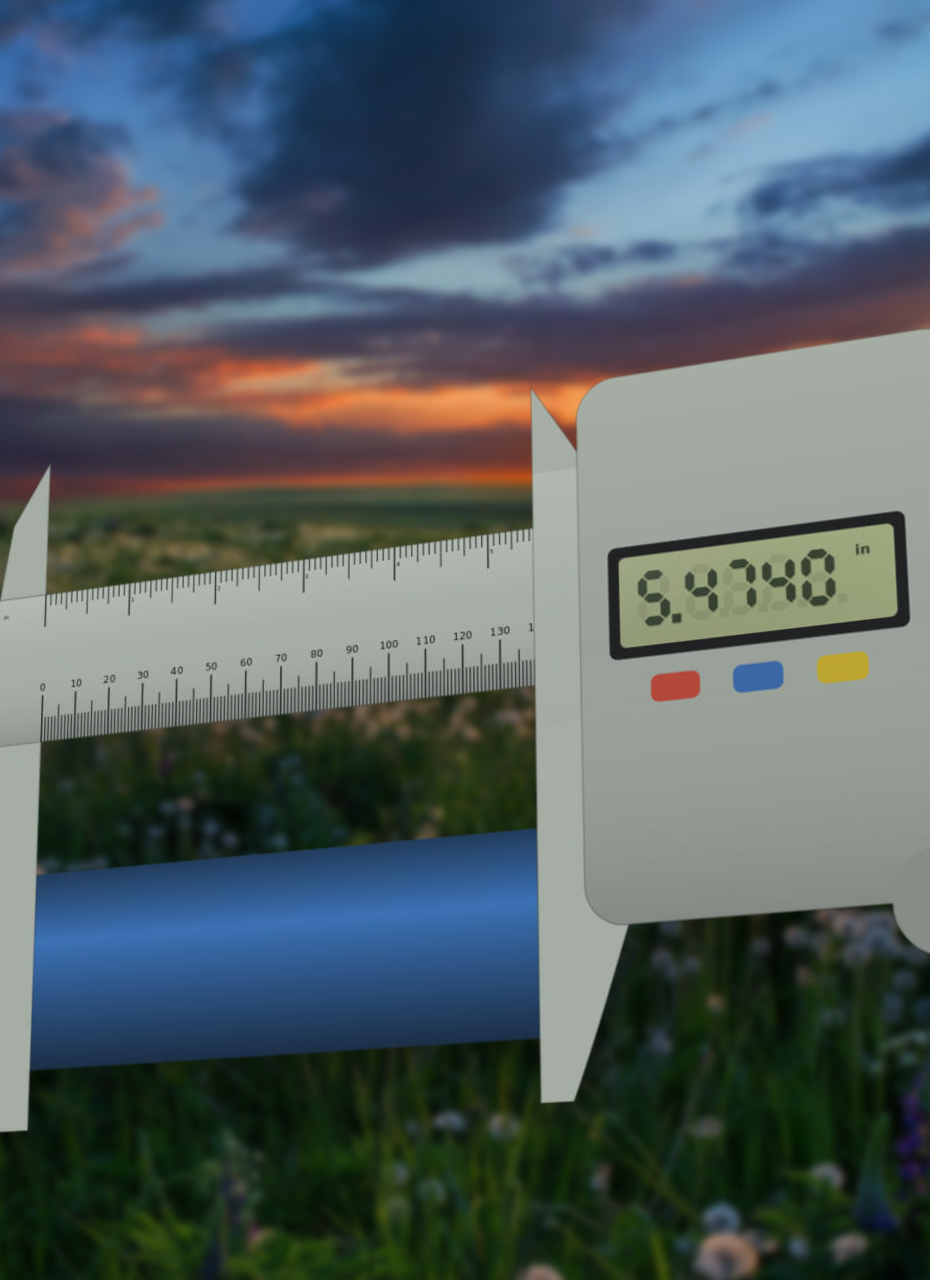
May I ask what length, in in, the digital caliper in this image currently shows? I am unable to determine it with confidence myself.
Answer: 5.4740 in
